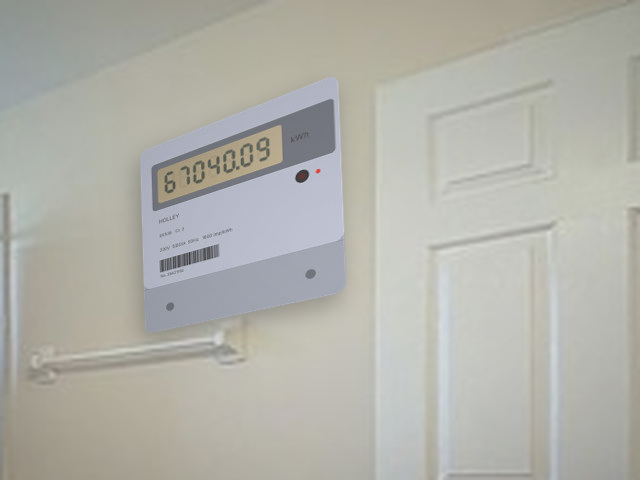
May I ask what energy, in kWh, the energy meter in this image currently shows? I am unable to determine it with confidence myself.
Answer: 67040.09 kWh
